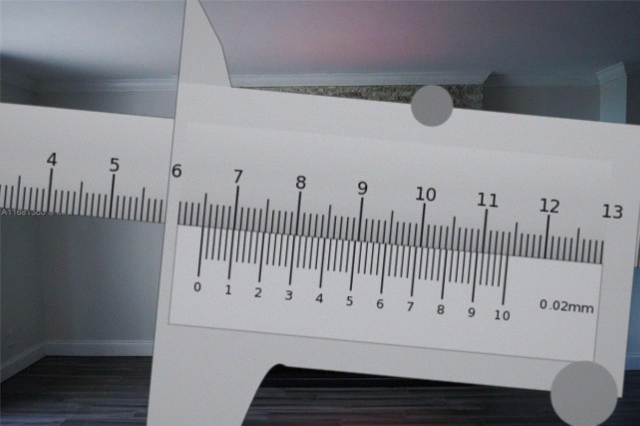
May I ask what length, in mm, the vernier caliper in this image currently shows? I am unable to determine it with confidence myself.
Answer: 65.0 mm
